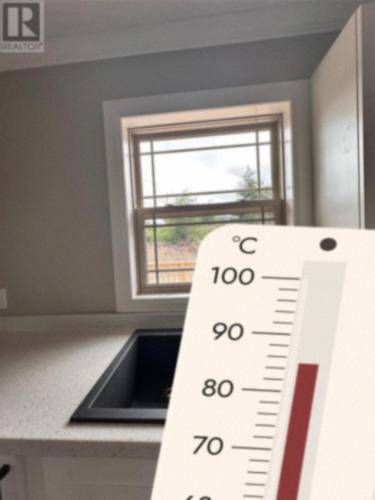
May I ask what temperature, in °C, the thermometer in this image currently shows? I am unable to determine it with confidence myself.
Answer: 85 °C
